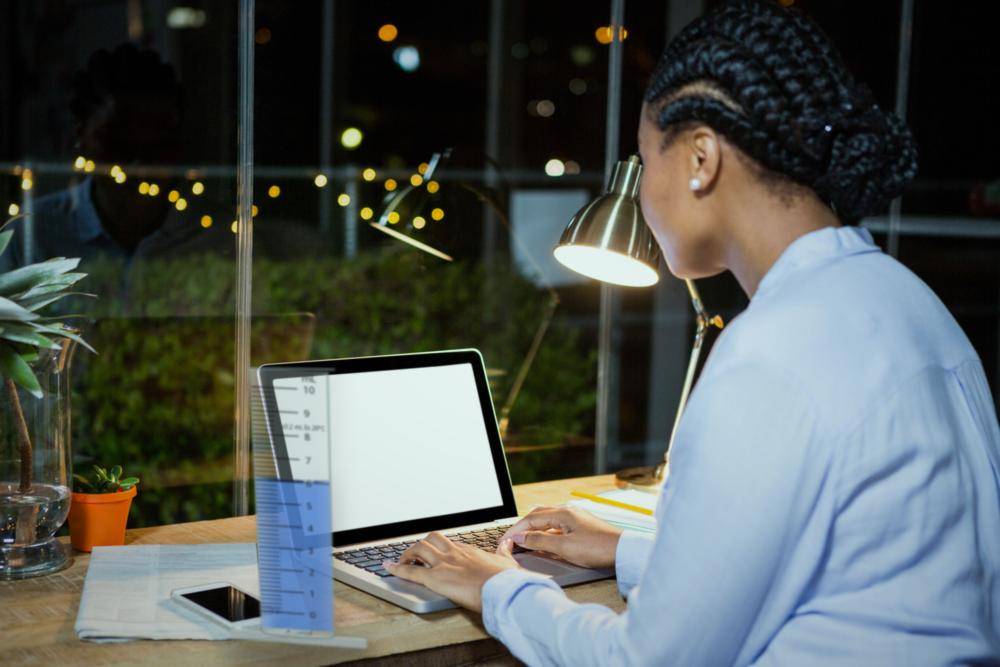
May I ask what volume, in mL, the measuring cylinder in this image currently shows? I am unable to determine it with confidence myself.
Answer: 6 mL
